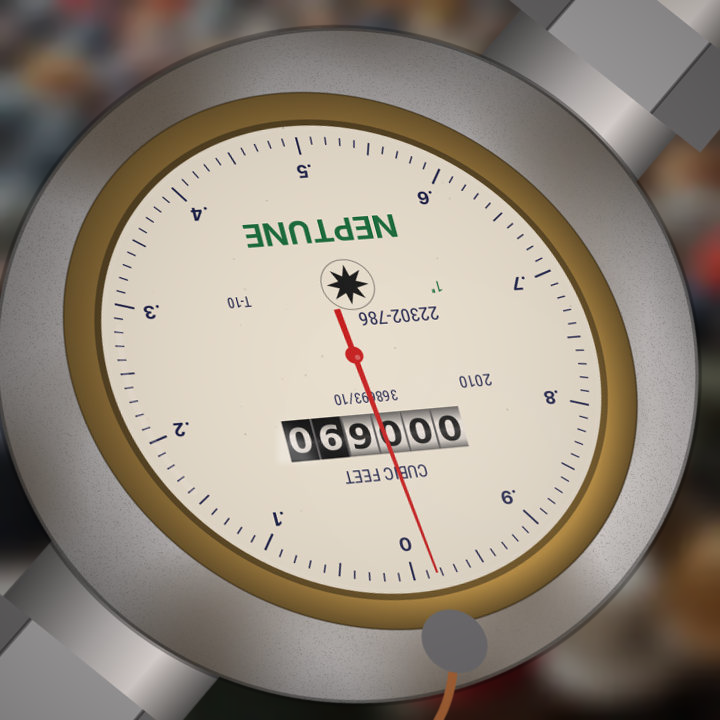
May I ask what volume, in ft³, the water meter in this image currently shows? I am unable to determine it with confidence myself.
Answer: 689.98 ft³
